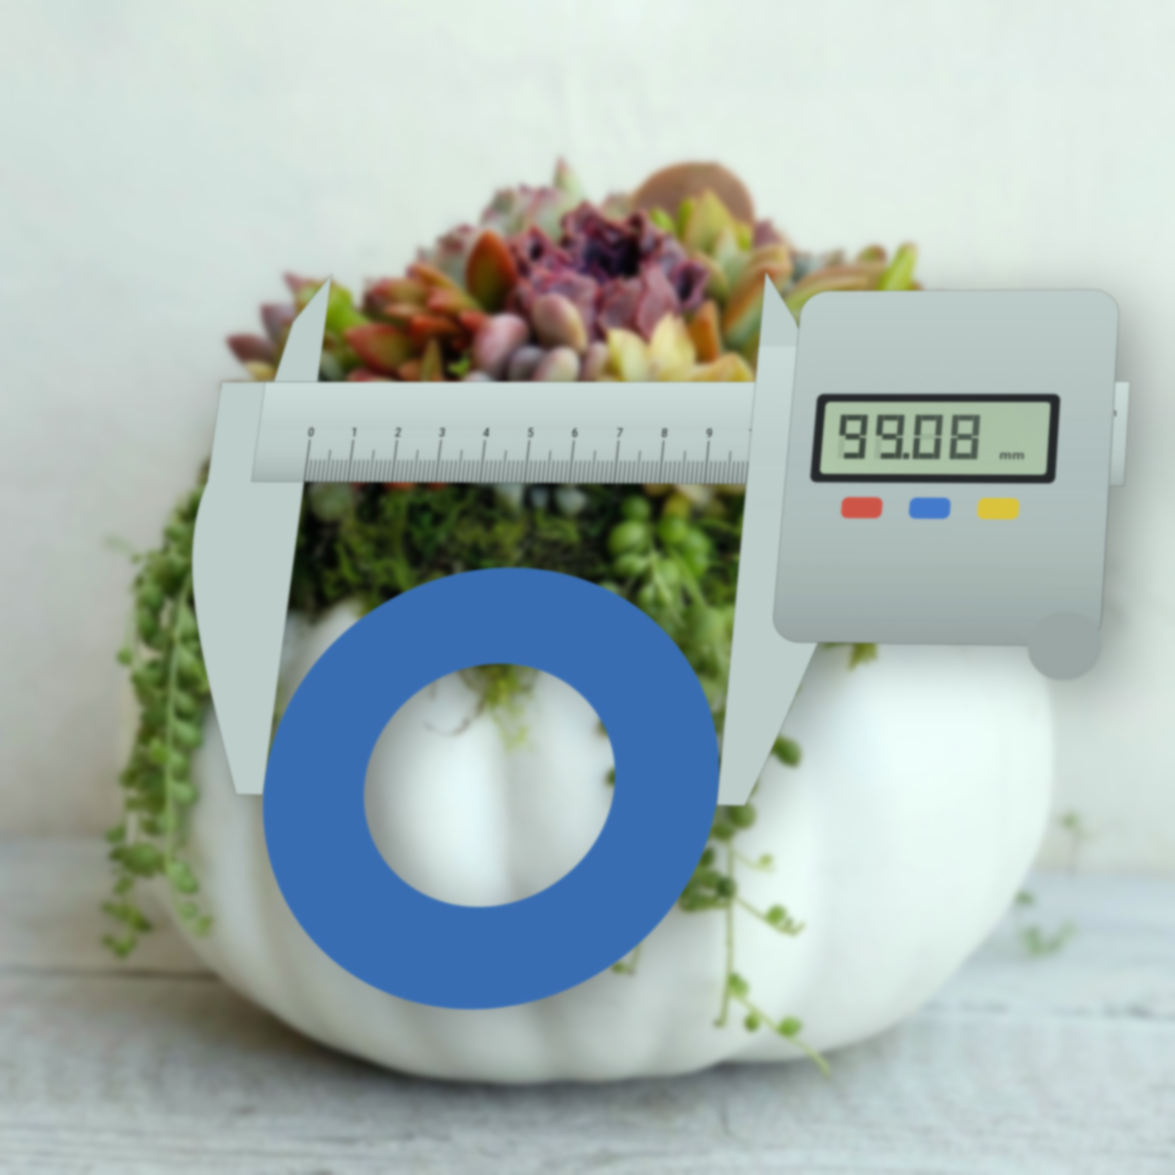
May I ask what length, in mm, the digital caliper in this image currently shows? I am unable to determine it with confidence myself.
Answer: 99.08 mm
